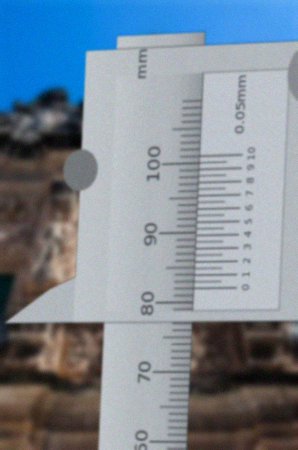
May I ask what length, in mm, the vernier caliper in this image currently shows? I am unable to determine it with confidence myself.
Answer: 82.0 mm
